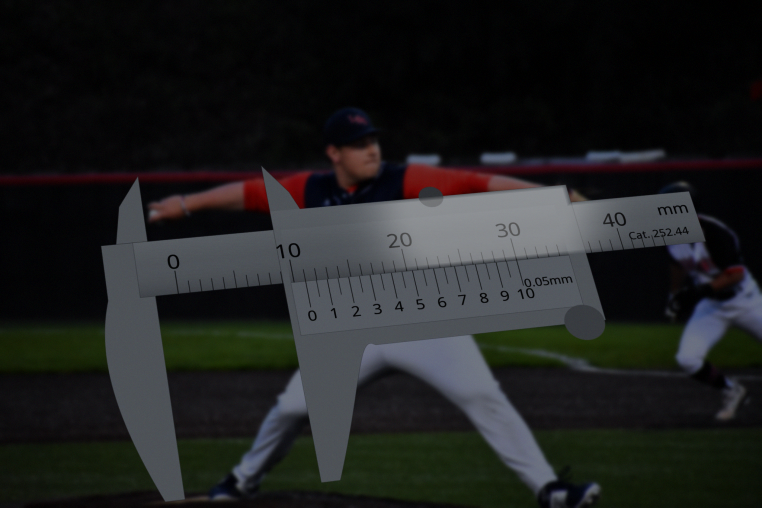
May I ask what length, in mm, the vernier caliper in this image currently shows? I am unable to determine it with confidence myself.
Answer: 11.0 mm
